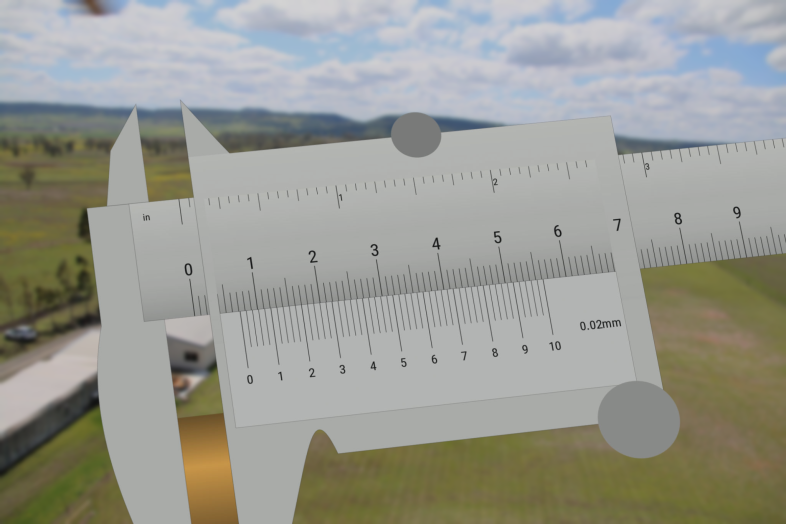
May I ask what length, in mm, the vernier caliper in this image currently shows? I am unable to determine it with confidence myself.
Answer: 7.2 mm
